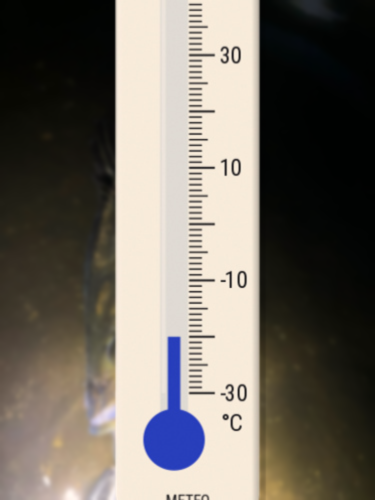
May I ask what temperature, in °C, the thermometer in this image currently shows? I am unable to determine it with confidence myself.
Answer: -20 °C
